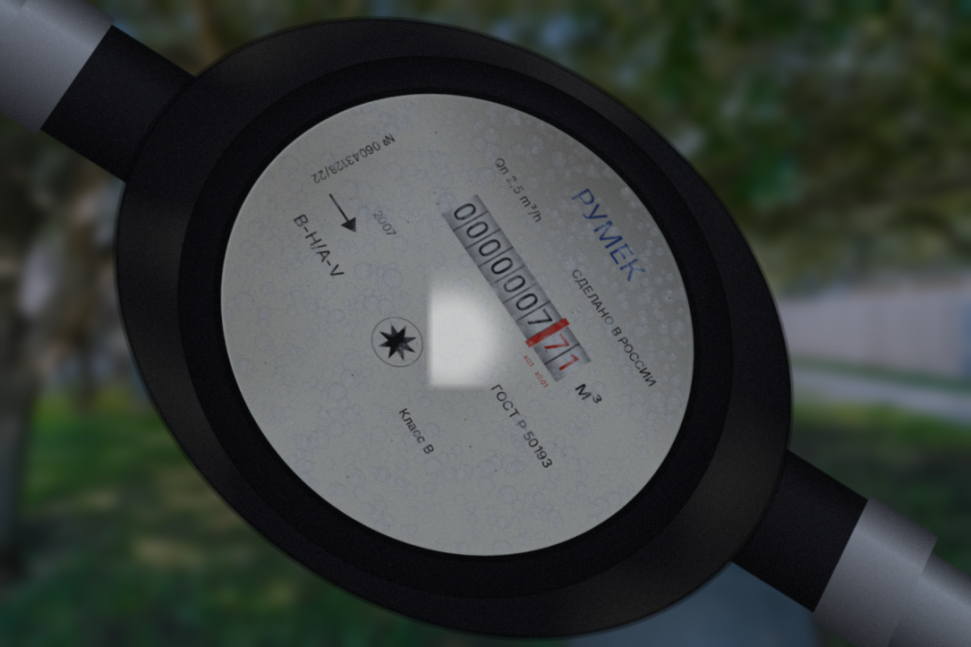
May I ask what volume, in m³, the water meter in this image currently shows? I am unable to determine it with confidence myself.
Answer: 7.71 m³
